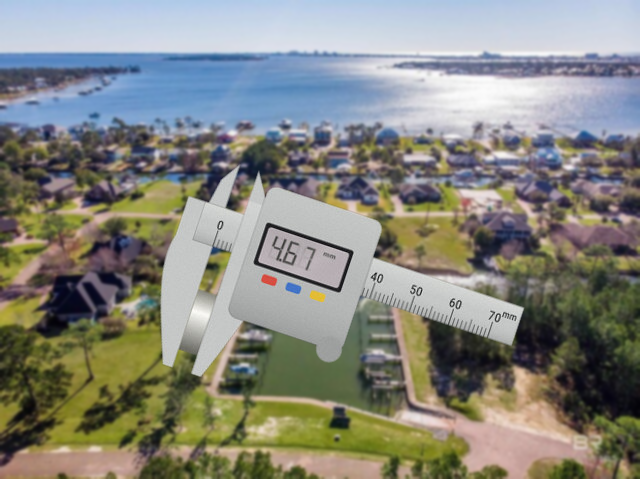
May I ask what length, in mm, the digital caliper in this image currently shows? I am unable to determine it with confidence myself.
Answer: 4.67 mm
